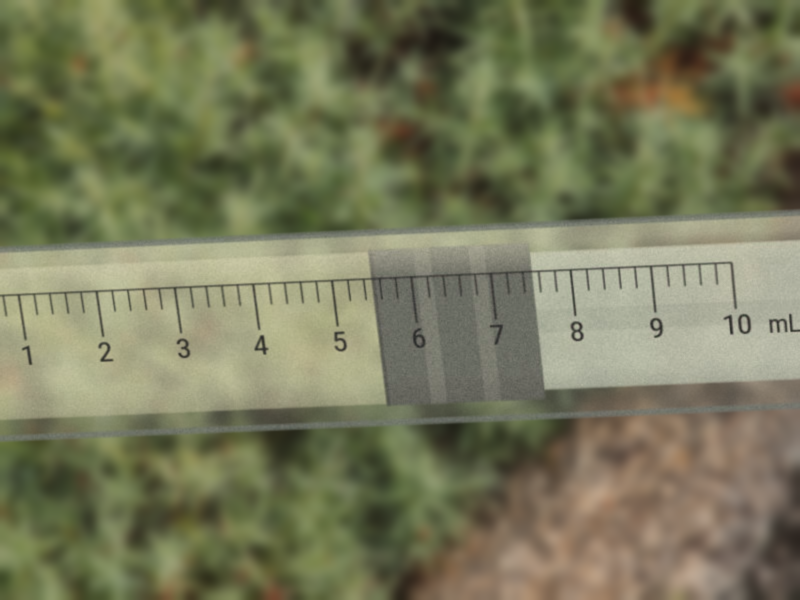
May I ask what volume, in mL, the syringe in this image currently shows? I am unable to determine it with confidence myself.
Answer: 5.5 mL
